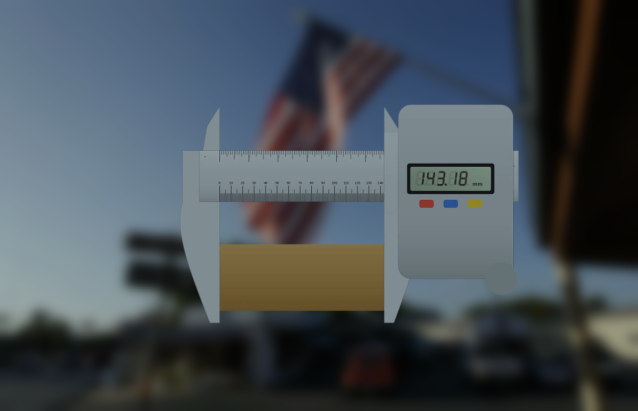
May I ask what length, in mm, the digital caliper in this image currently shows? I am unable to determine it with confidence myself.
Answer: 143.18 mm
